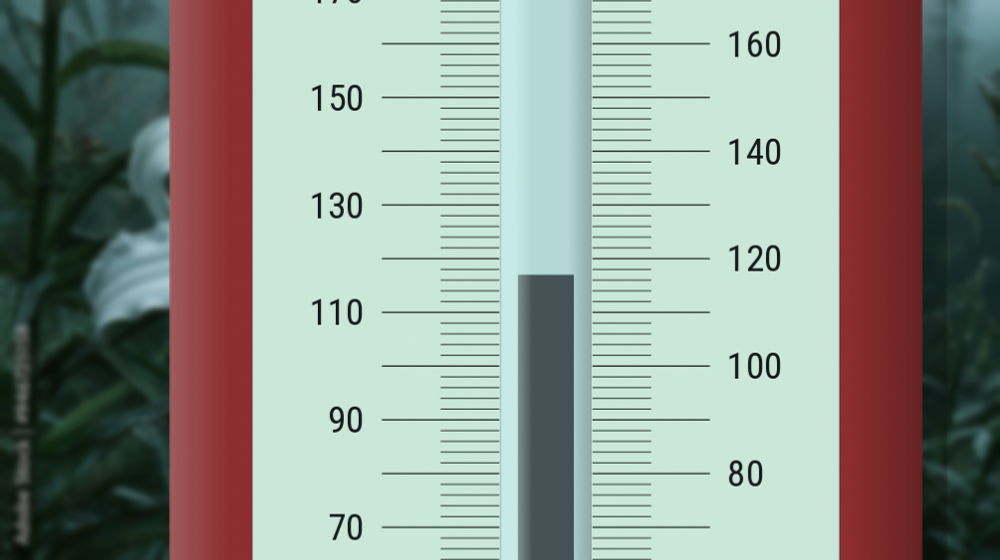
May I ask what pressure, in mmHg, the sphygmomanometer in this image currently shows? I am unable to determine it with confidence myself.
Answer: 117 mmHg
